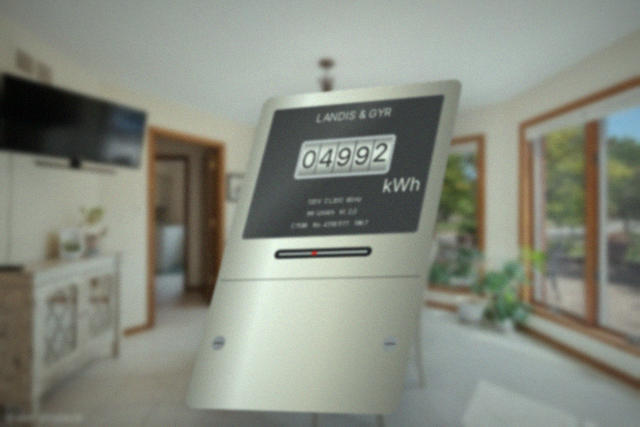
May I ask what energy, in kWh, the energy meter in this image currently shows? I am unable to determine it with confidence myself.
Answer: 4992 kWh
